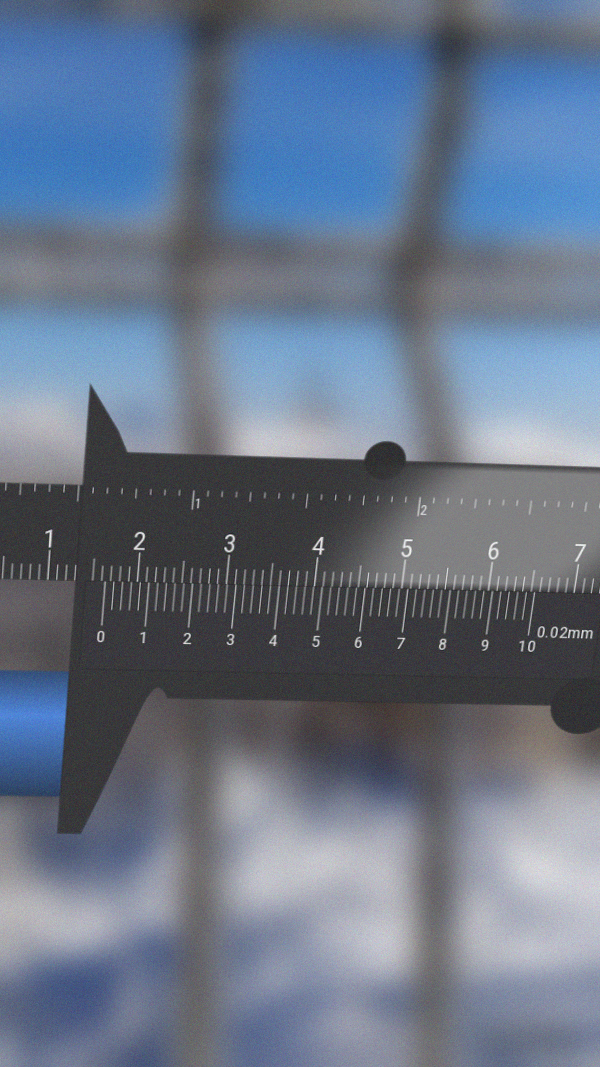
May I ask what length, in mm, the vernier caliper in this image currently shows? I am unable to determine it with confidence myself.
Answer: 16.4 mm
